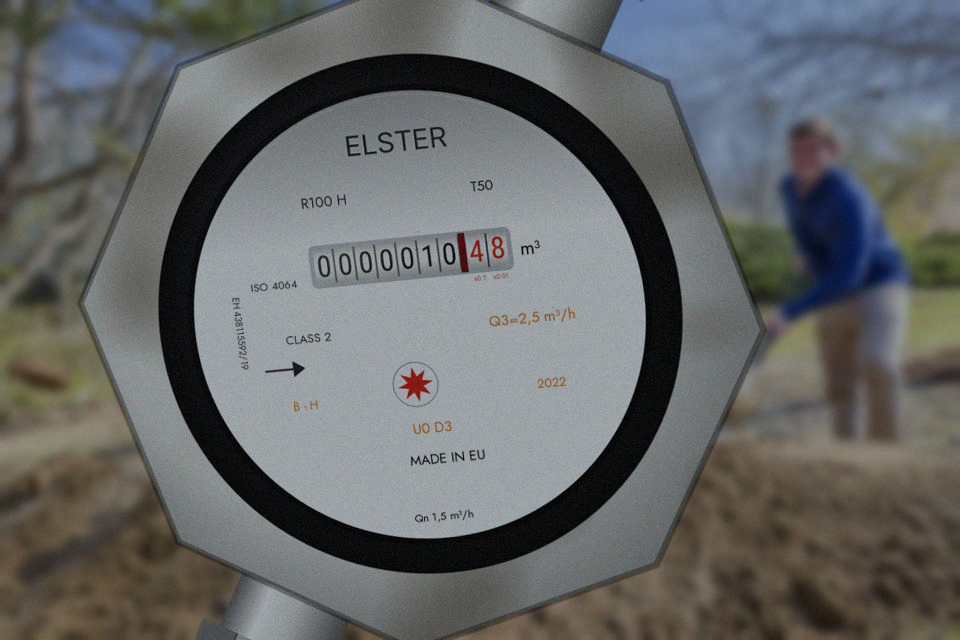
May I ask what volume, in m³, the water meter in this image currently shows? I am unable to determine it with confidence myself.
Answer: 10.48 m³
